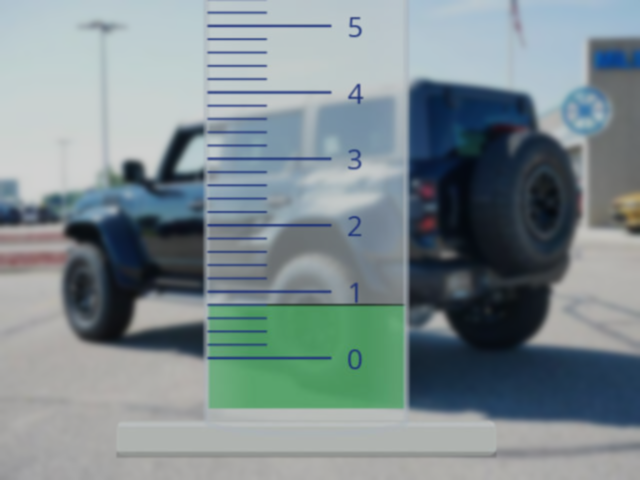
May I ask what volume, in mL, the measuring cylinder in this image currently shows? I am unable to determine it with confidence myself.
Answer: 0.8 mL
